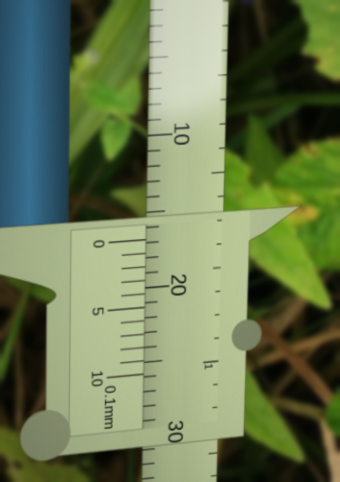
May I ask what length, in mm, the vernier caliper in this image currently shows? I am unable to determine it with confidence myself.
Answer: 16.8 mm
